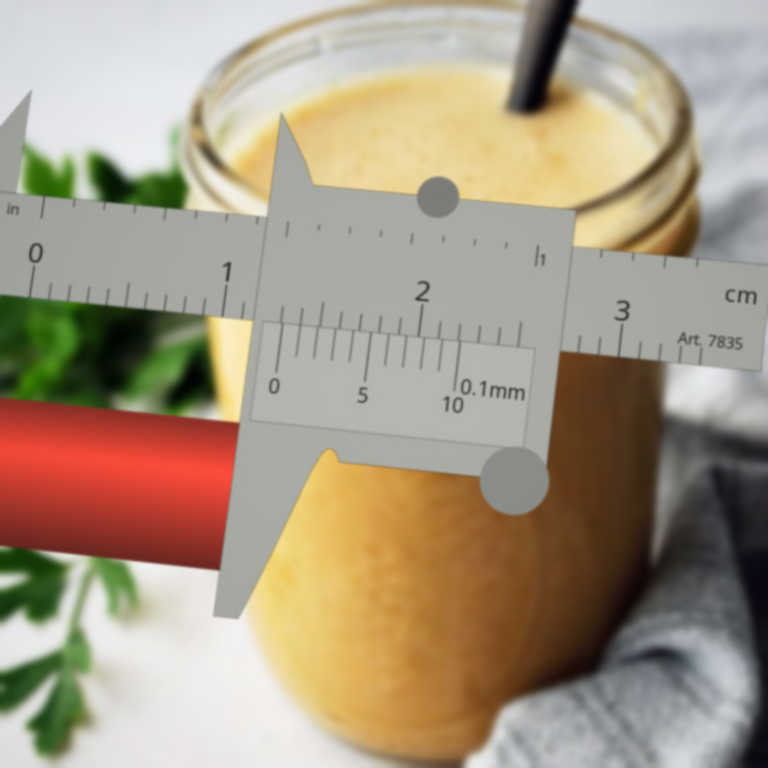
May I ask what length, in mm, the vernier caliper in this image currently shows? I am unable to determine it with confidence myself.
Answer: 13.1 mm
